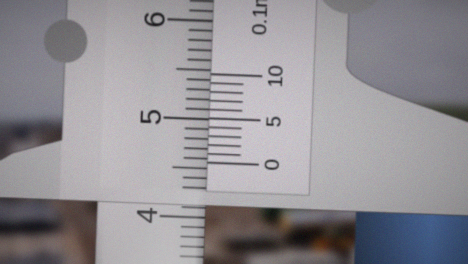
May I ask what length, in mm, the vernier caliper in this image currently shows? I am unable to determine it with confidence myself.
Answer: 45.6 mm
